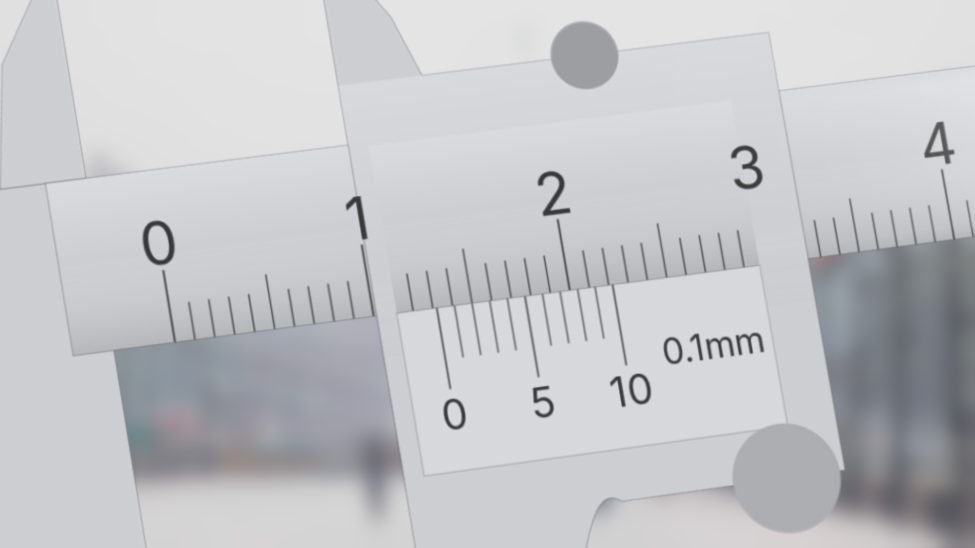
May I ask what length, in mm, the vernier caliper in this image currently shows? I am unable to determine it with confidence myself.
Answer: 13.2 mm
